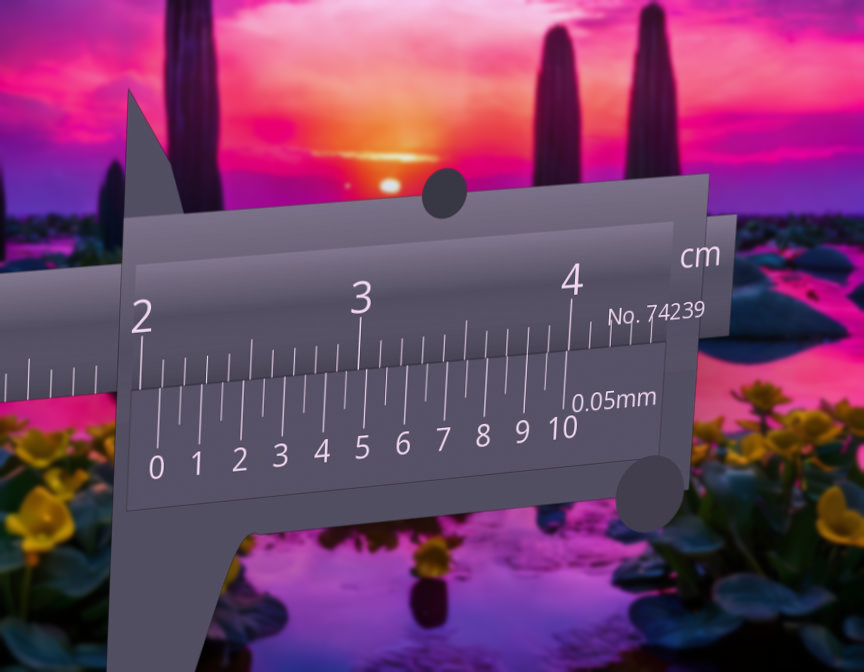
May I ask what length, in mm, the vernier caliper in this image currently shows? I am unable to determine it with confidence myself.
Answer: 20.9 mm
